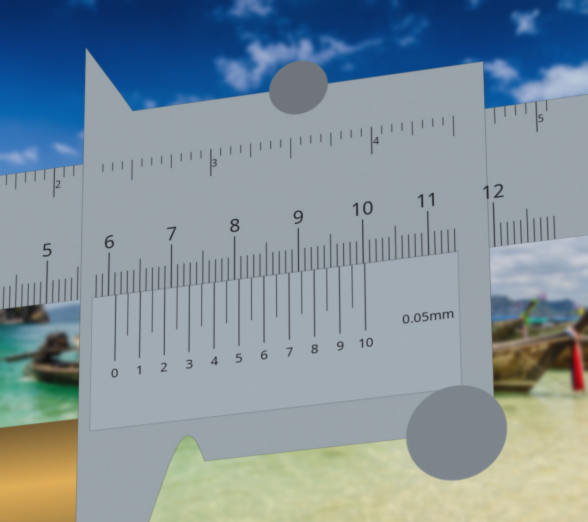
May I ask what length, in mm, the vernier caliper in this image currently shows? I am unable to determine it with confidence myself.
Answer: 61.2 mm
